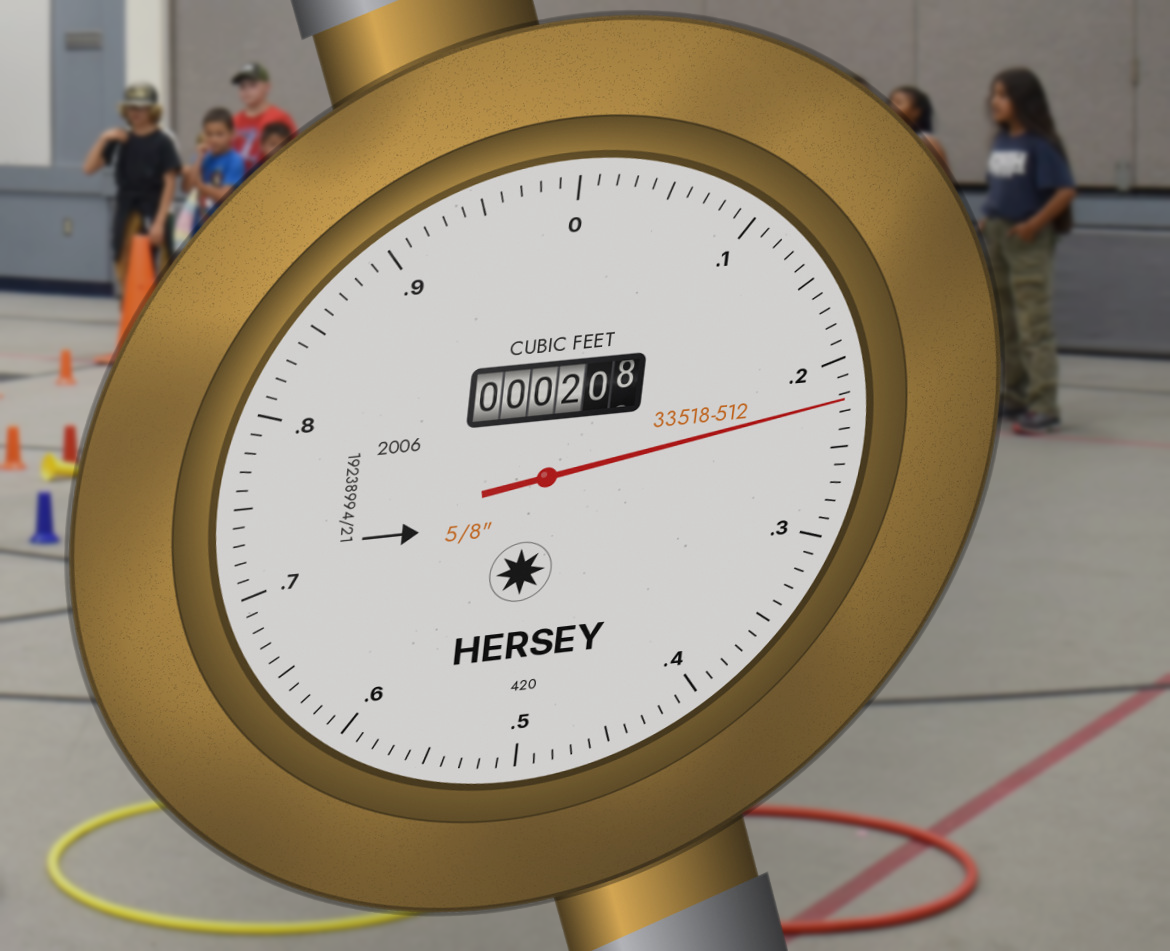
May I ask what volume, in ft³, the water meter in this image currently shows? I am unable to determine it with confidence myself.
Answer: 208.22 ft³
